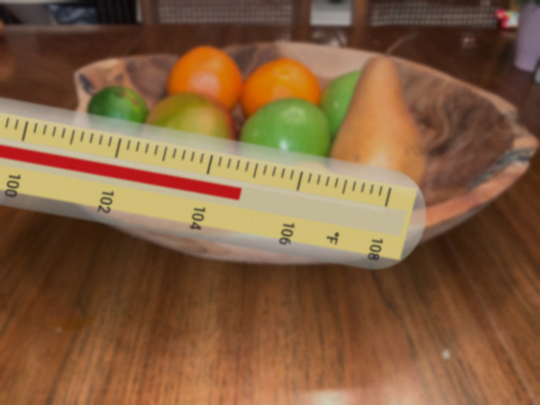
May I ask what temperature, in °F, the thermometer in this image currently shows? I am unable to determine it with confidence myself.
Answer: 104.8 °F
